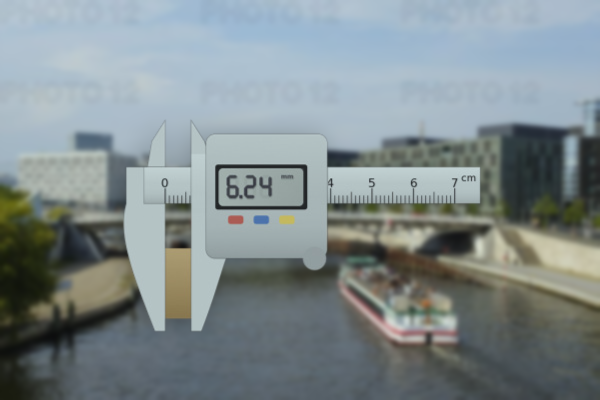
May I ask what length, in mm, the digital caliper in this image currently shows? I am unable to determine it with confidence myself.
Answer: 6.24 mm
